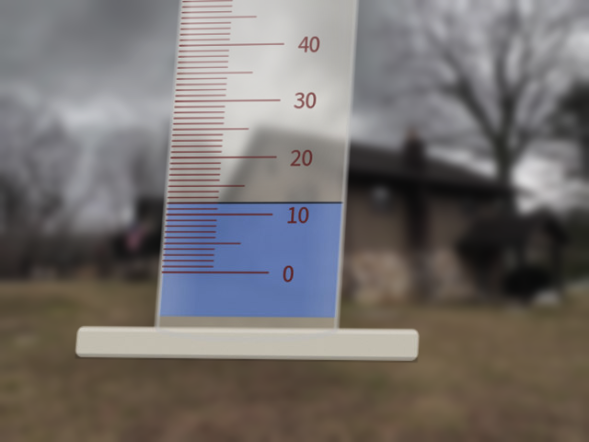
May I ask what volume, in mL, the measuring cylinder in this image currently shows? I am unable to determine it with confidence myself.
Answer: 12 mL
